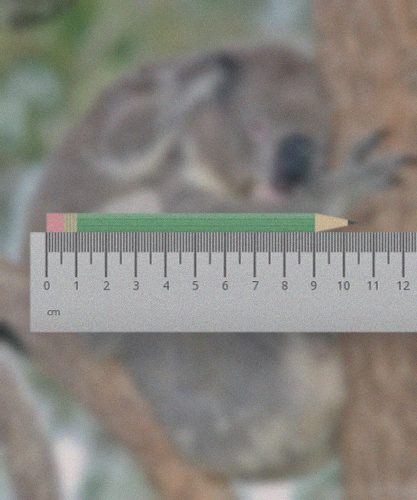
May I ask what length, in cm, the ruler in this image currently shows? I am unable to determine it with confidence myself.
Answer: 10.5 cm
